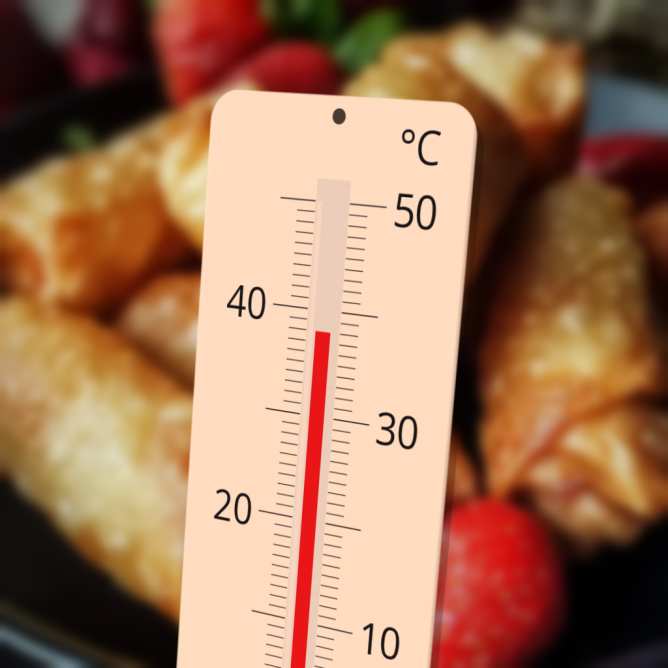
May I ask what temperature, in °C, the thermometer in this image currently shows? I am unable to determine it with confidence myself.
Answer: 38 °C
